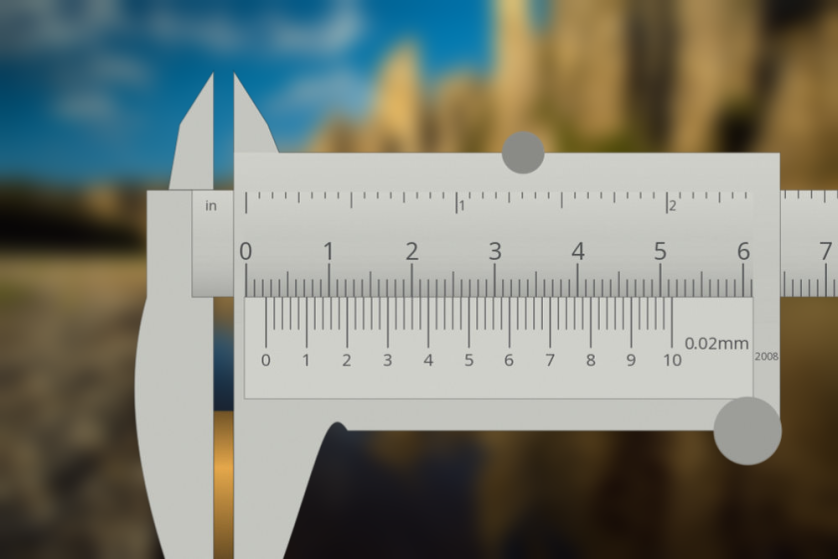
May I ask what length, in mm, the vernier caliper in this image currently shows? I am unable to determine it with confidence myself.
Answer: 2.4 mm
